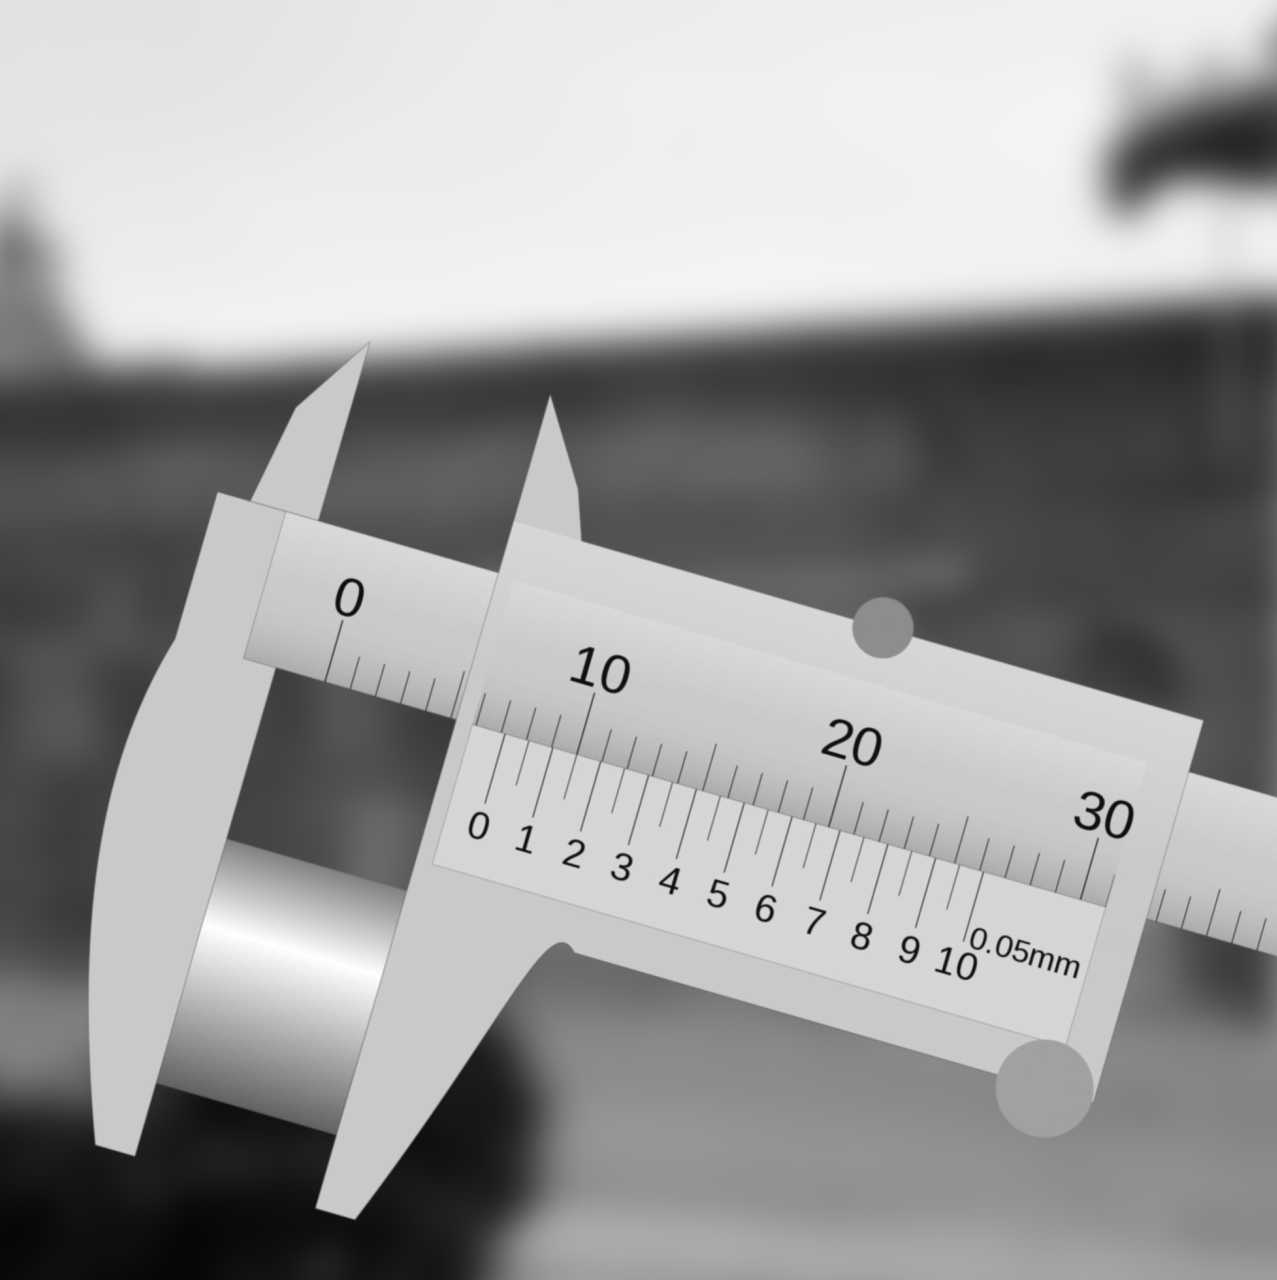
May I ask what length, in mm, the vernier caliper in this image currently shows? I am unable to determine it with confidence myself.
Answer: 7.15 mm
